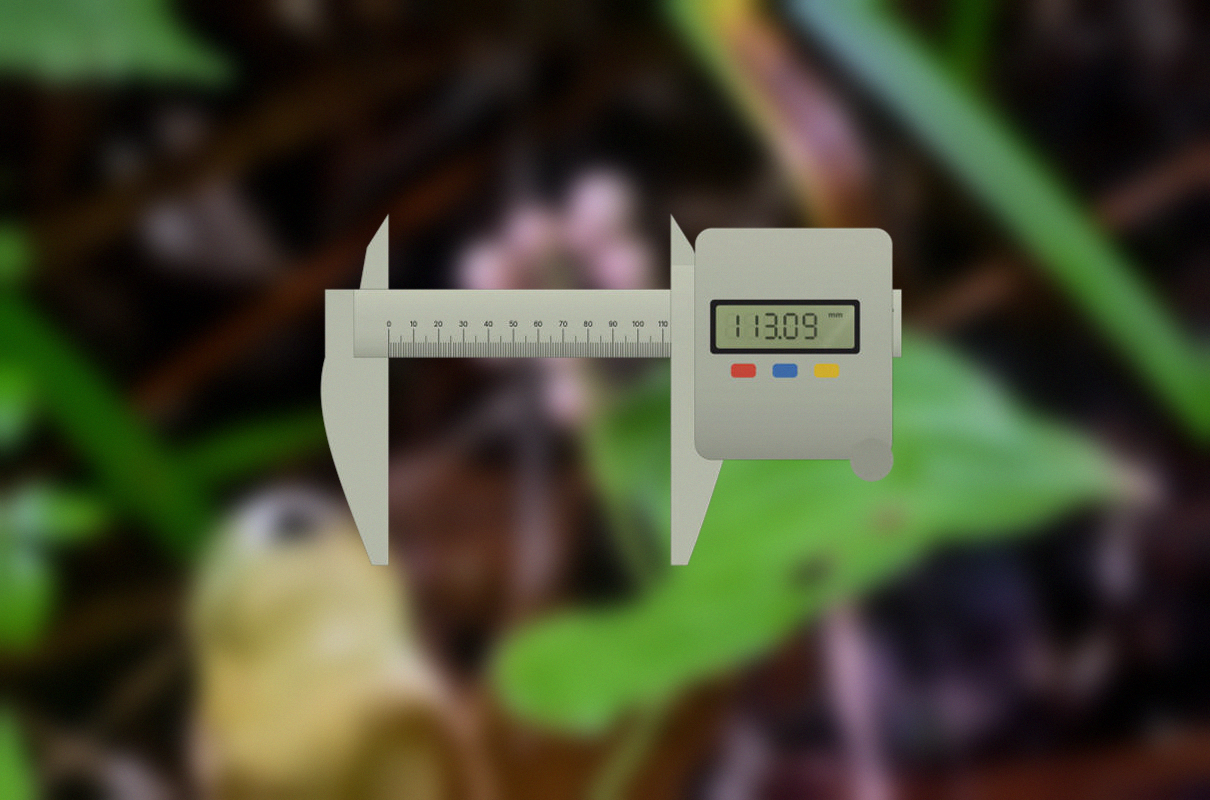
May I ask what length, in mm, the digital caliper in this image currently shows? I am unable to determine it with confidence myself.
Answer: 113.09 mm
